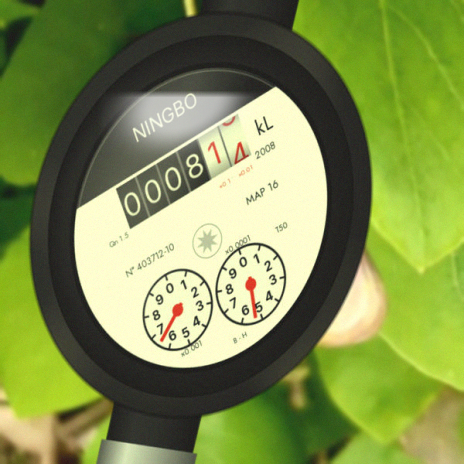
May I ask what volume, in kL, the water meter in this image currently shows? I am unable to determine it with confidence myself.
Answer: 8.1365 kL
